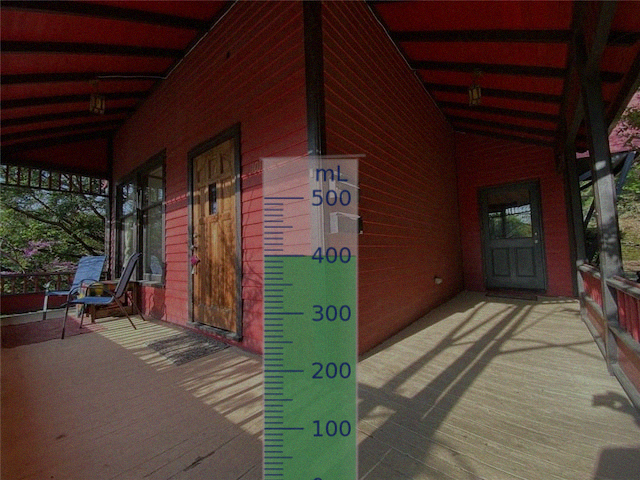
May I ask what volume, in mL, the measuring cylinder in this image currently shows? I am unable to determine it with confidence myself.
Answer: 400 mL
